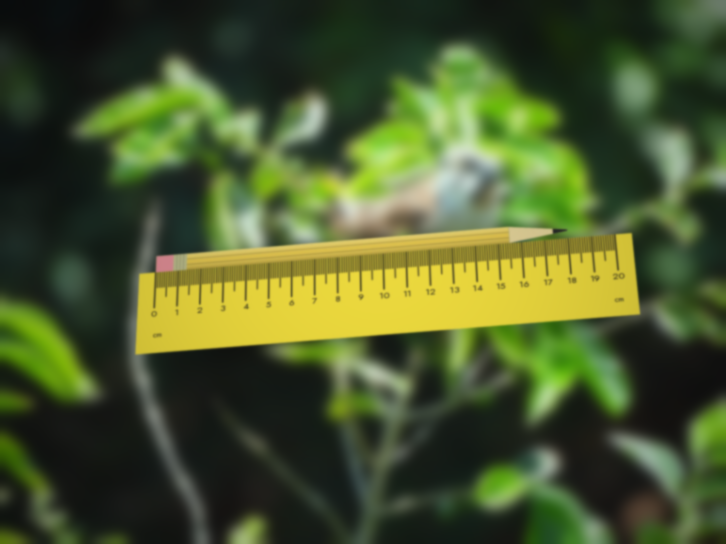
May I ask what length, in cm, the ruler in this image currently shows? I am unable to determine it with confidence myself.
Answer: 18 cm
